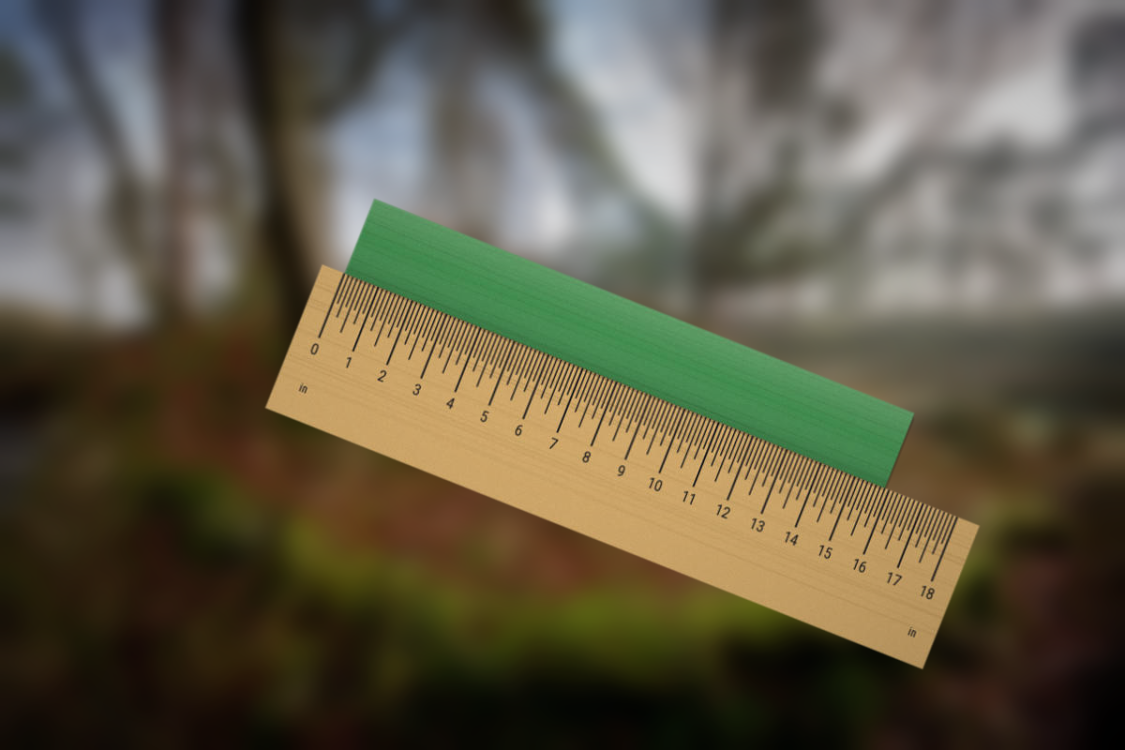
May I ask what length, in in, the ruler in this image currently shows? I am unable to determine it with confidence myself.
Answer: 15.875 in
